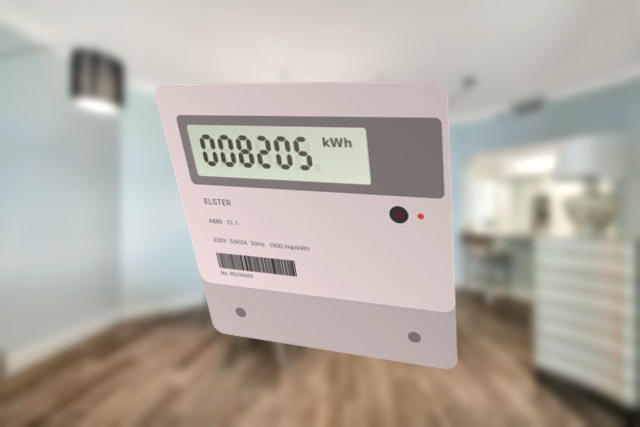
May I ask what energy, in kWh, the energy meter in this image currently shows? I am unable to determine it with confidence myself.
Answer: 8205 kWh
